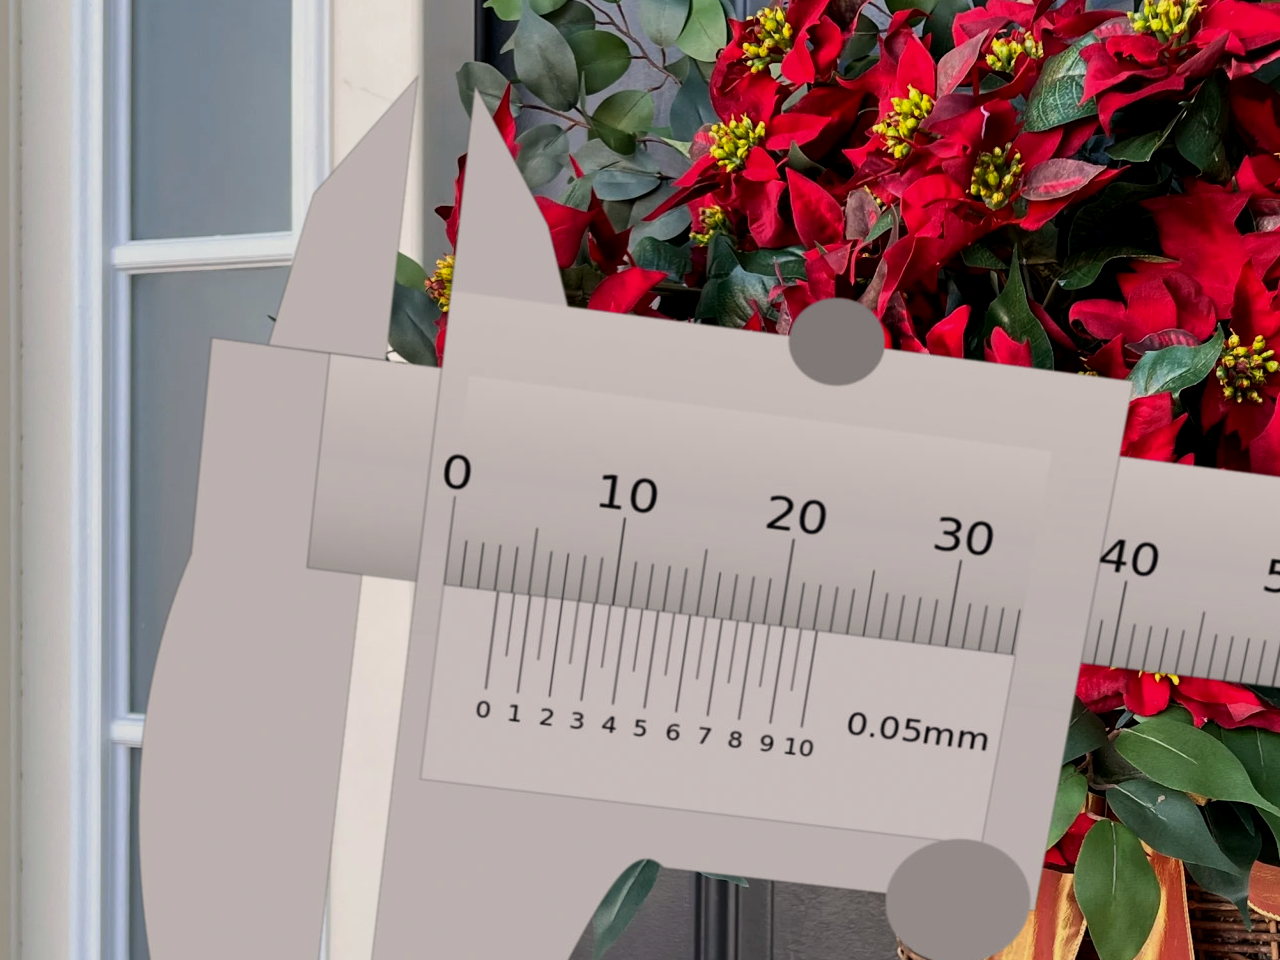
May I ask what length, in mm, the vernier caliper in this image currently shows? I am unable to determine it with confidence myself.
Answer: 3.2 mm
